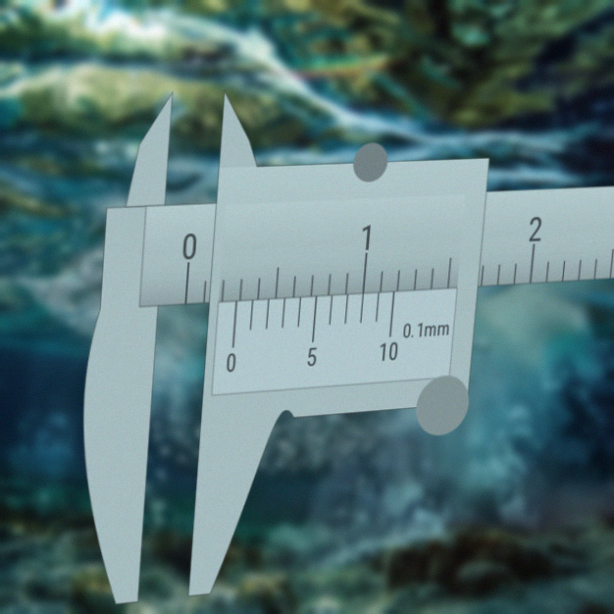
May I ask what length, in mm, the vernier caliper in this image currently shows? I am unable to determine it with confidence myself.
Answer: 2.8 mm
